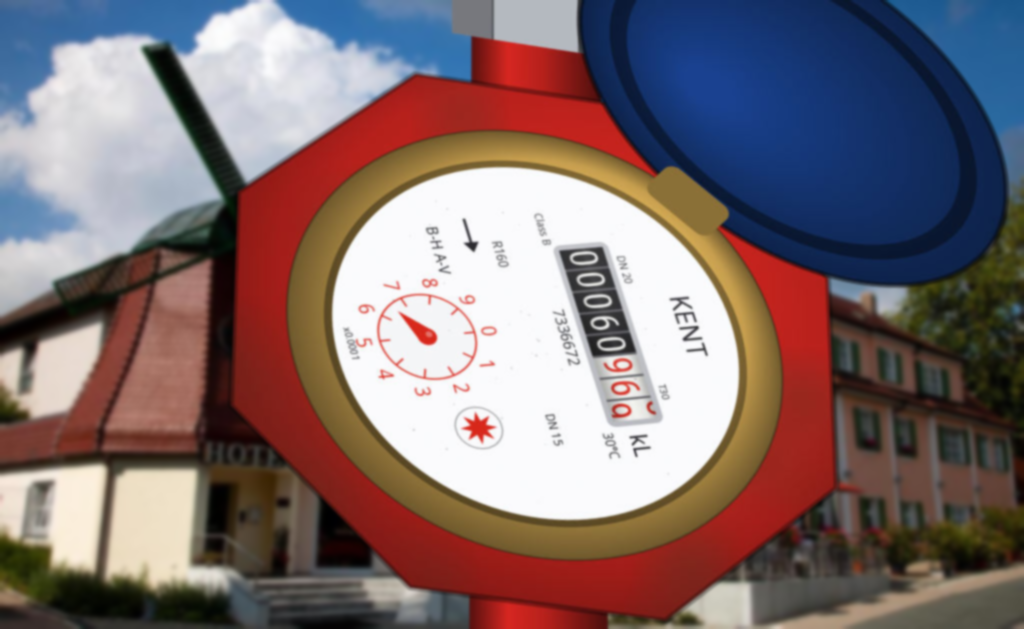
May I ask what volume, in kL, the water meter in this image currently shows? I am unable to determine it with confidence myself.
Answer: 60.9686 kL
